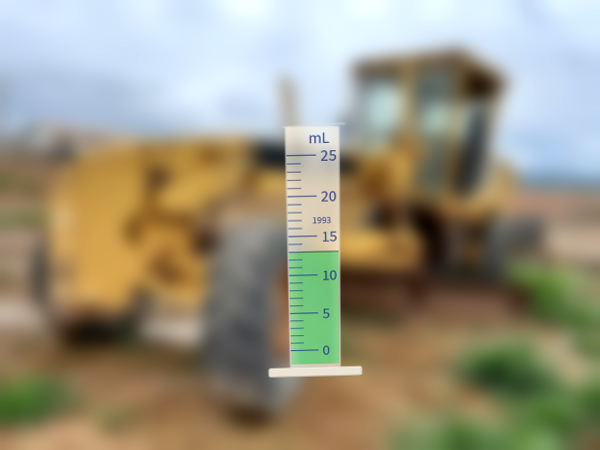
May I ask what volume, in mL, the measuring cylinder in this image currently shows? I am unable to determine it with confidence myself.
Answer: 13 mL
